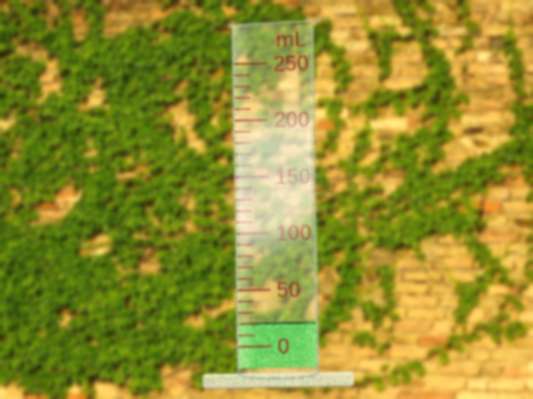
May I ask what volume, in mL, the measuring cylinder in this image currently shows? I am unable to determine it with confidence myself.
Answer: 20 mL
